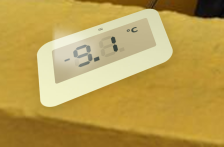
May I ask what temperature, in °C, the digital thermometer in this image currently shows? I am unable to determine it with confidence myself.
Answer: -9.1 °C
